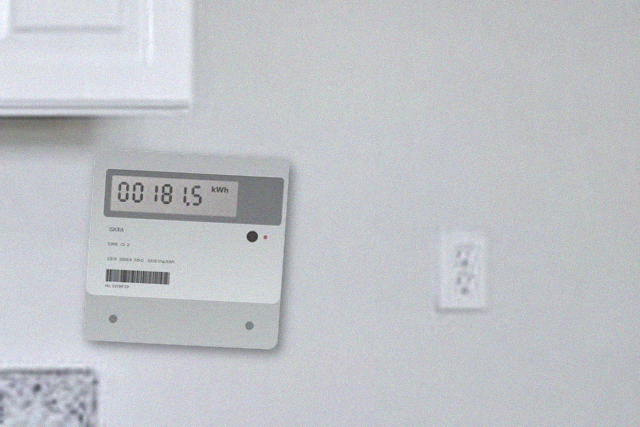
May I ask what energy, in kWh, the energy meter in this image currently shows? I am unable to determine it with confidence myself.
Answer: 181.5 kWh
